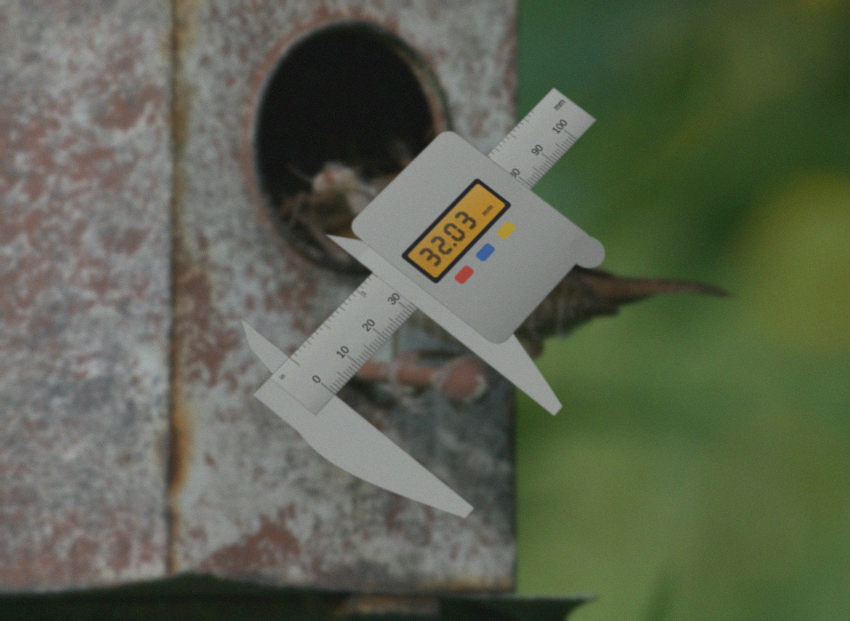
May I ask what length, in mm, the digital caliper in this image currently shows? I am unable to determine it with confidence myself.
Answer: 32.03 mm
